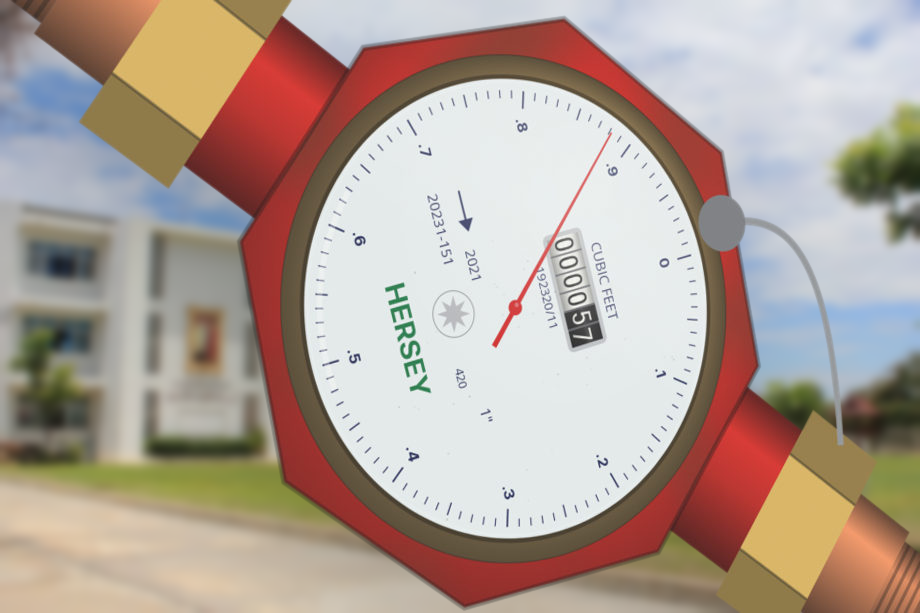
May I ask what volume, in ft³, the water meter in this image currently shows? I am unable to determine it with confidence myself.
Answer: 56.88 ft³
